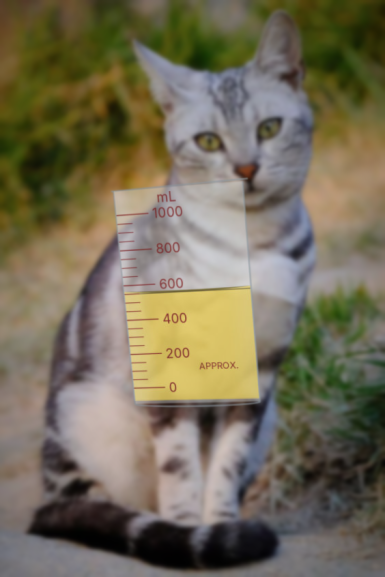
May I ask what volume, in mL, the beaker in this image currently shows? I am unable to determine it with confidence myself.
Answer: 550 mL
